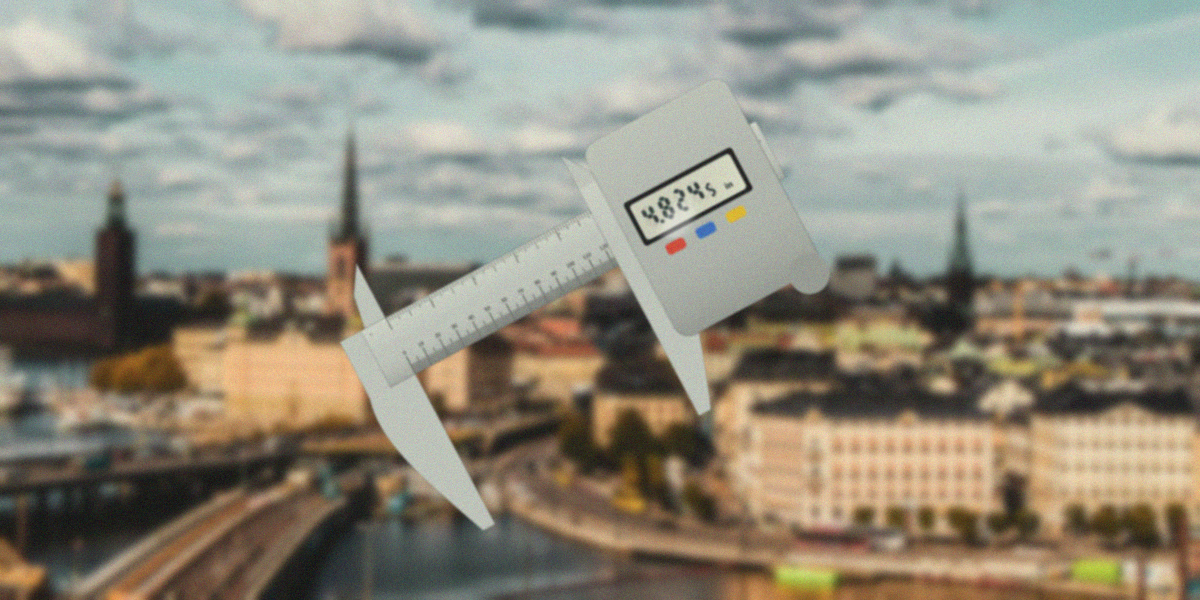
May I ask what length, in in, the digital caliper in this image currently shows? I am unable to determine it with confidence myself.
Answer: 4.8245 in
